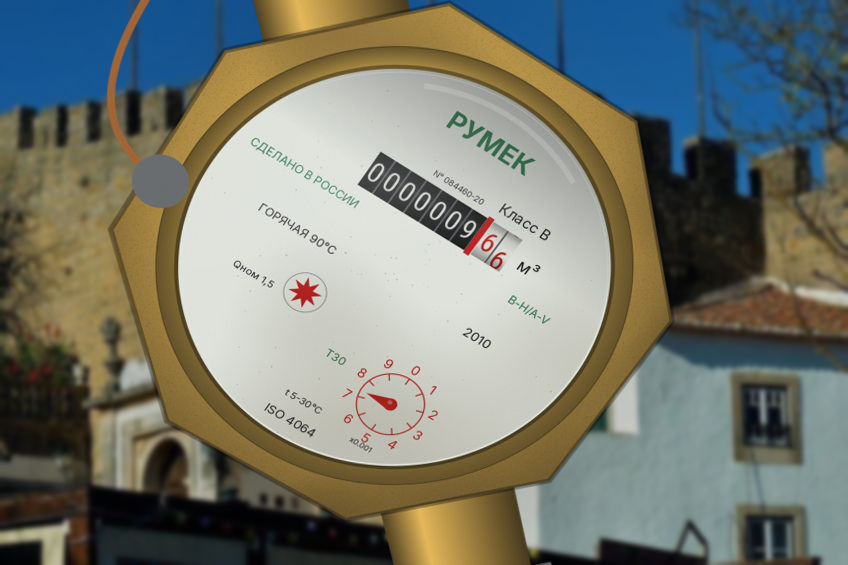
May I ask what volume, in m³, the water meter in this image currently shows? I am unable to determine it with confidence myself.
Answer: 9.657 m³
